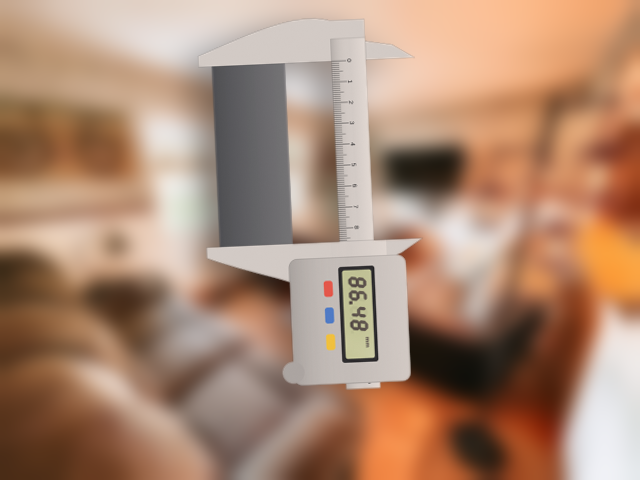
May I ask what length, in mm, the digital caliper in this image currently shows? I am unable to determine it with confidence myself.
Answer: 86.48 mm
